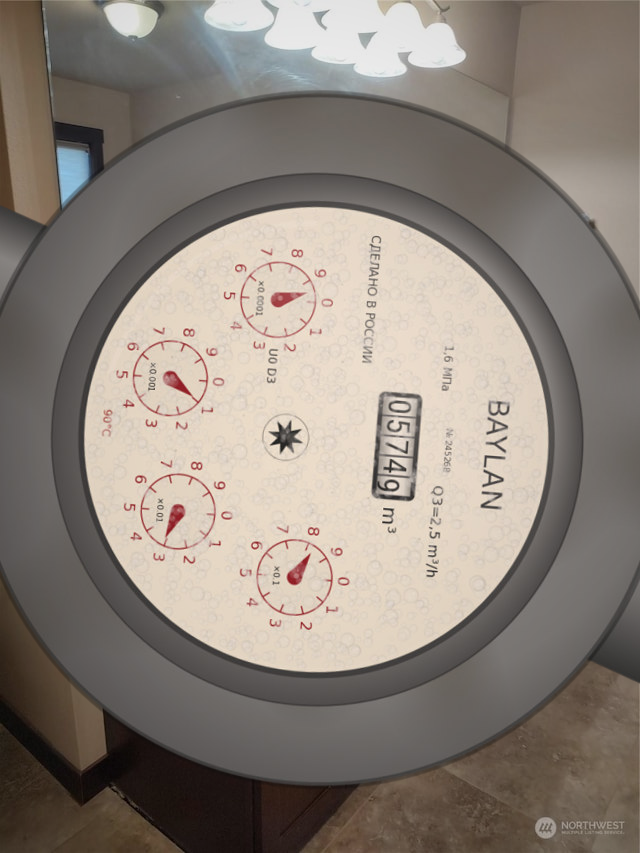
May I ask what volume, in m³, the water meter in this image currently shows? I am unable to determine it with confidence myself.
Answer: 5748.8309 m³
